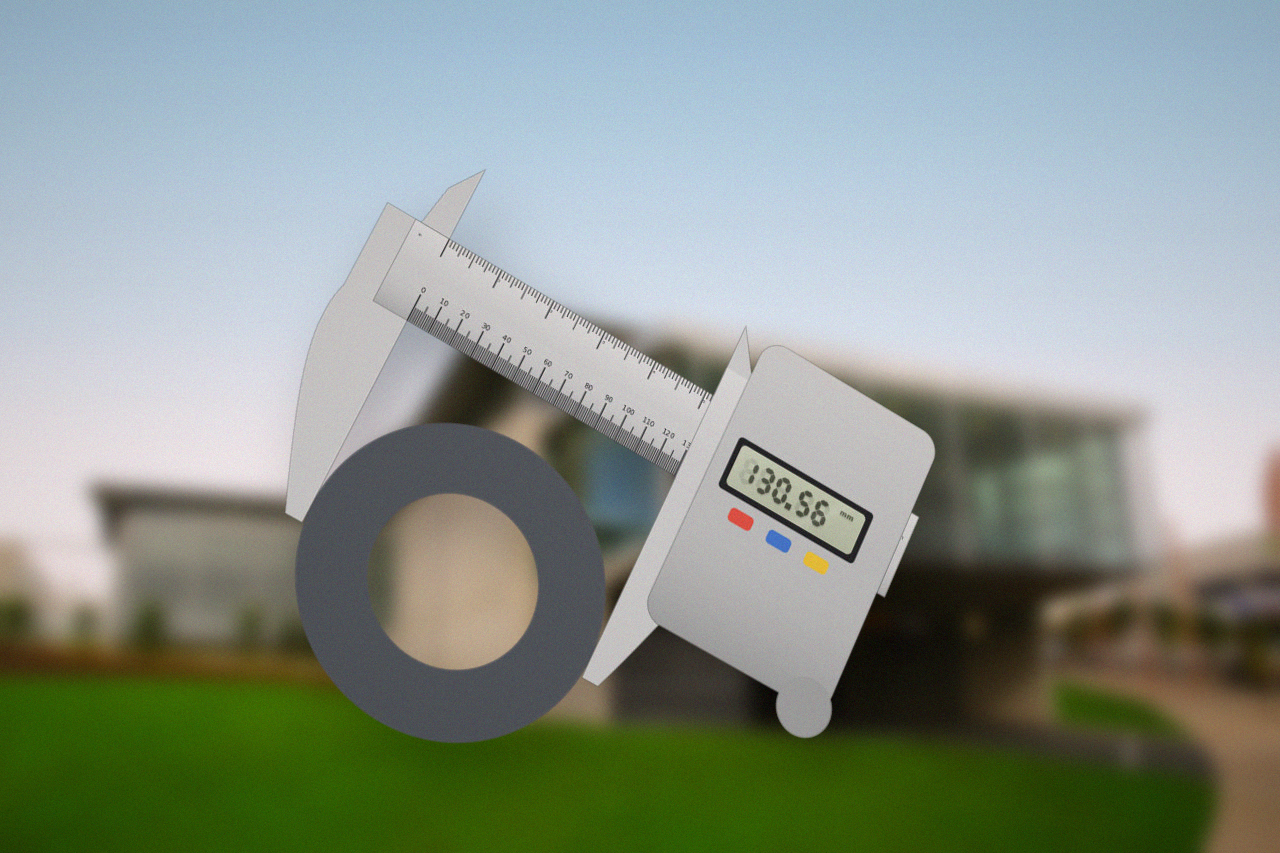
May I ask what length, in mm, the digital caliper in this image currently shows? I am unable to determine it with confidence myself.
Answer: 130.56 mm
